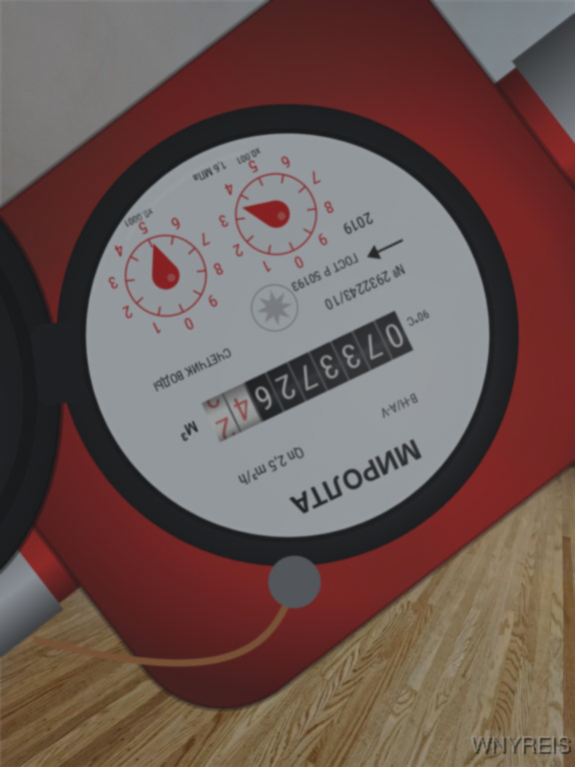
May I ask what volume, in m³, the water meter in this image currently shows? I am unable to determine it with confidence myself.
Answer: 733726.4235 m³
